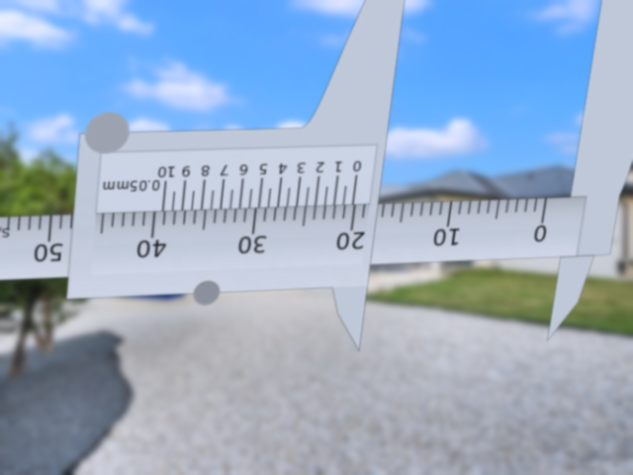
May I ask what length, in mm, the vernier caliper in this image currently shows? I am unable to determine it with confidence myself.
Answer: 20.2 mm
